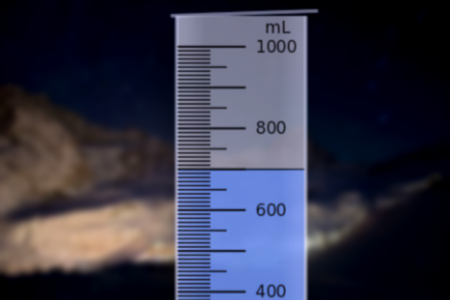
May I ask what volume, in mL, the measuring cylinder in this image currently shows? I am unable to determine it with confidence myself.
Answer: 700 mL
